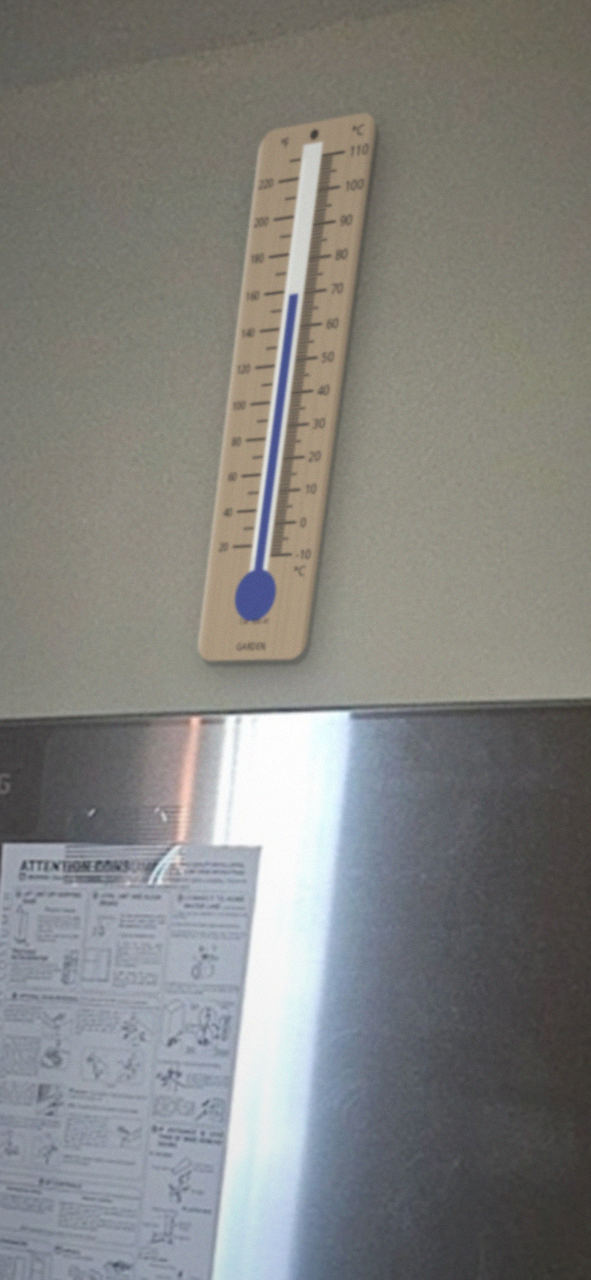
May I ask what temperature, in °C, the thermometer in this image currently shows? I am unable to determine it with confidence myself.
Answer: 70 °C
